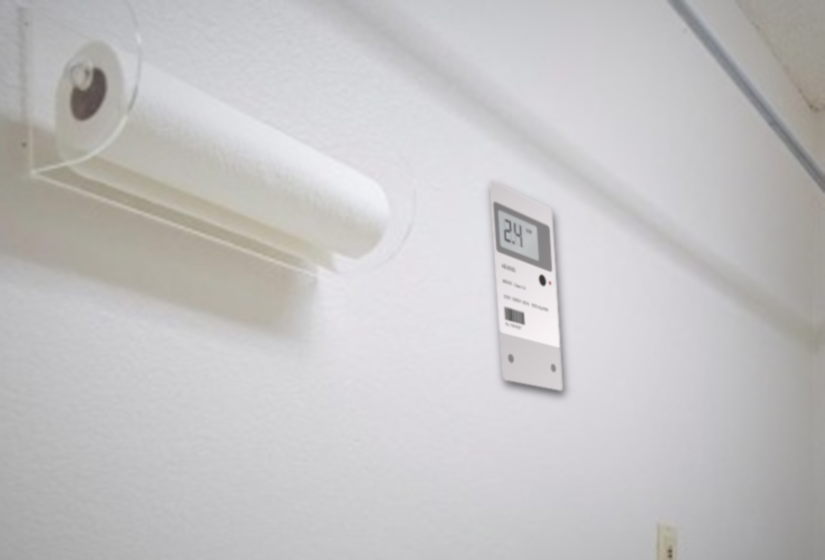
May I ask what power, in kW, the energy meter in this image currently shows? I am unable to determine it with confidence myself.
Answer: 2.4 kW
